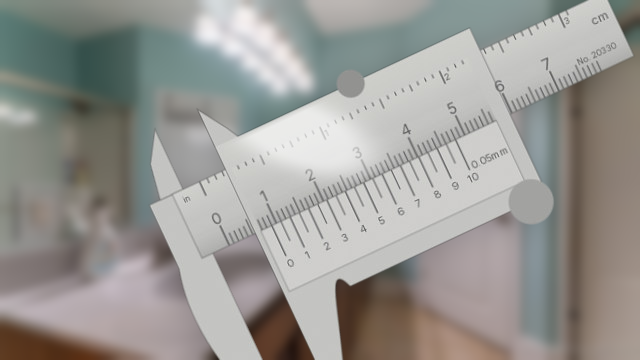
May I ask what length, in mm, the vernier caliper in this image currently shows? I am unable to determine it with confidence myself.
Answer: 9.0 mm
